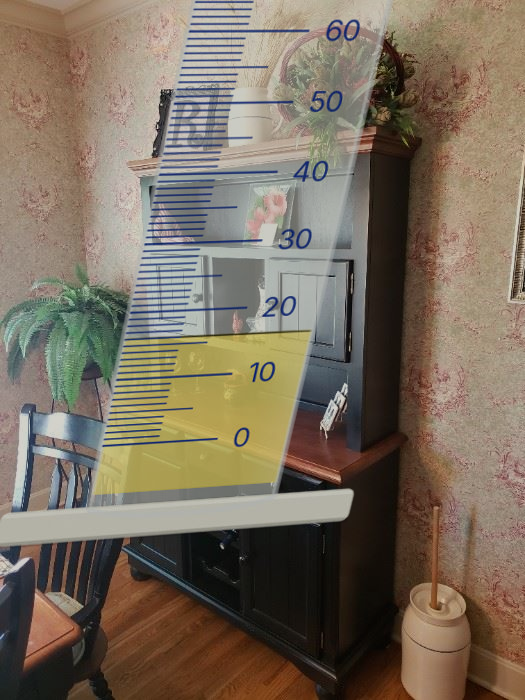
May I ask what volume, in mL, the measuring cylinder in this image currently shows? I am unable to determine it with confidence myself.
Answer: 16 mL
